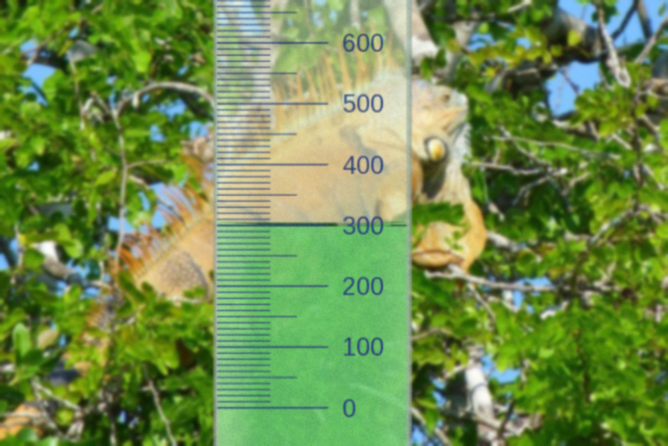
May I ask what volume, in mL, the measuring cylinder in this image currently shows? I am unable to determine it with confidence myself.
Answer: 300 mL
